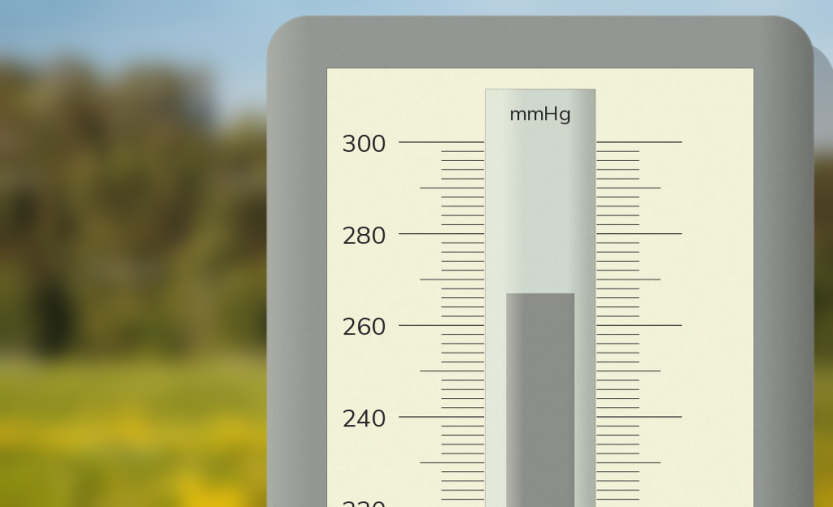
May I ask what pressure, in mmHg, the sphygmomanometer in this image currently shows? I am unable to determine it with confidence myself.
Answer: 267 mmHg
